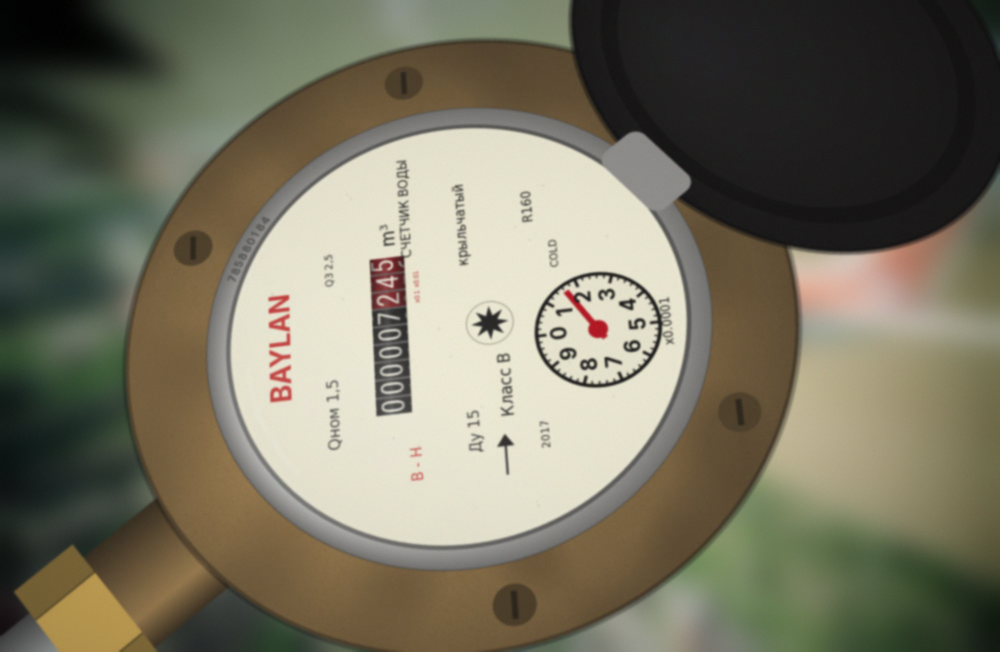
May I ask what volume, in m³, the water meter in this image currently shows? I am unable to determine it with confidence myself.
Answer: 7.2451 m³
